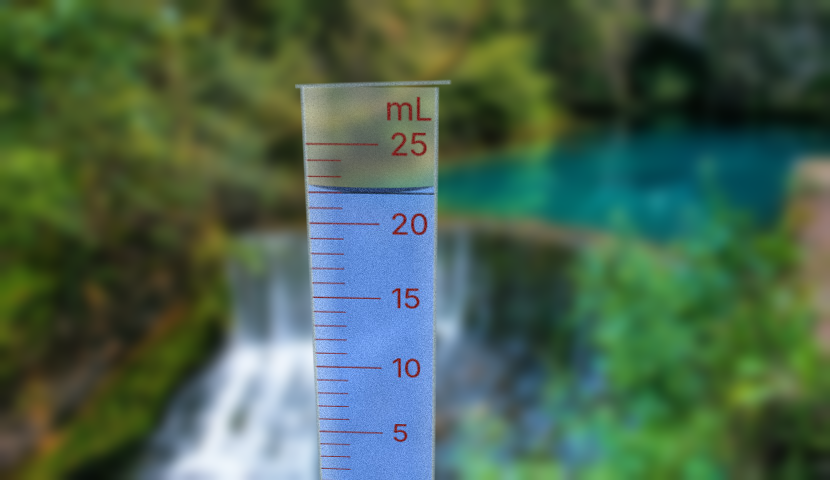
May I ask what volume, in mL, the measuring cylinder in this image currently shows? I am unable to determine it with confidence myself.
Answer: 22 mL
